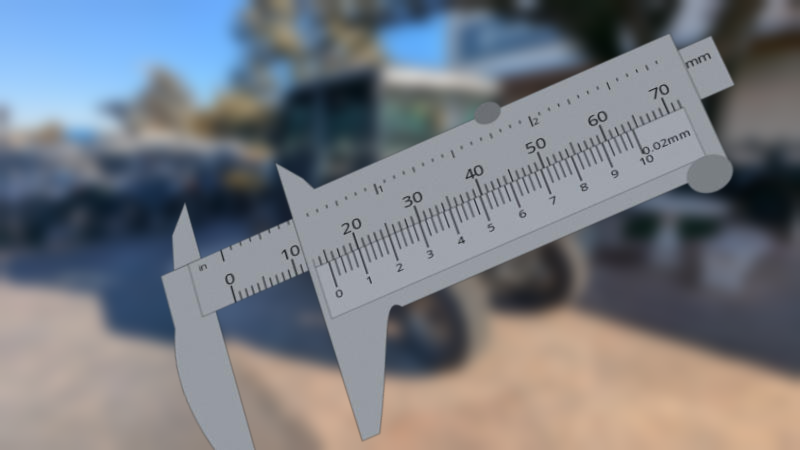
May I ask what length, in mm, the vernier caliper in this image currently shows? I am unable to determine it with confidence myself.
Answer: 15.2 mm
